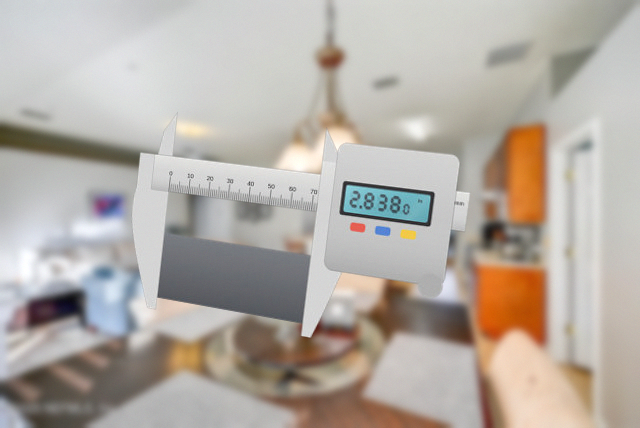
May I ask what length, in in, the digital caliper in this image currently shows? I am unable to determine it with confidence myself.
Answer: 2.8380 in
